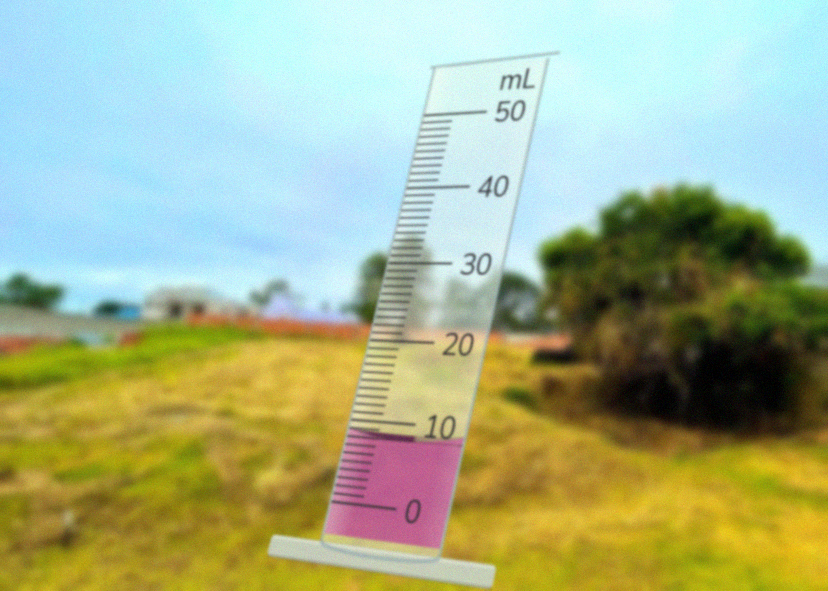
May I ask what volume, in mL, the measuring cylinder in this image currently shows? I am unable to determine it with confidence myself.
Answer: 8 mL
